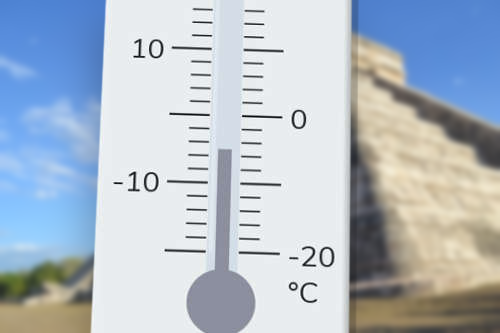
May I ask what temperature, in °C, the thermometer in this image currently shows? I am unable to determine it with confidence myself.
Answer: -5 °C
